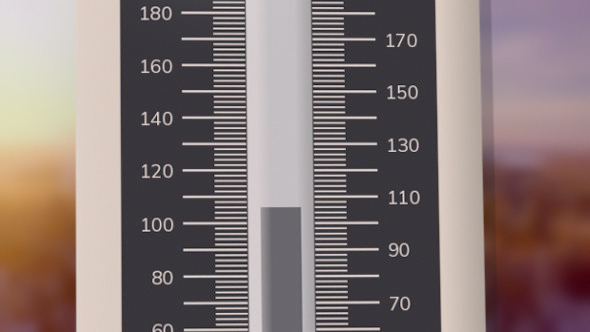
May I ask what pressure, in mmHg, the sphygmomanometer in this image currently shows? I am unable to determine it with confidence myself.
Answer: 106 mmHg
